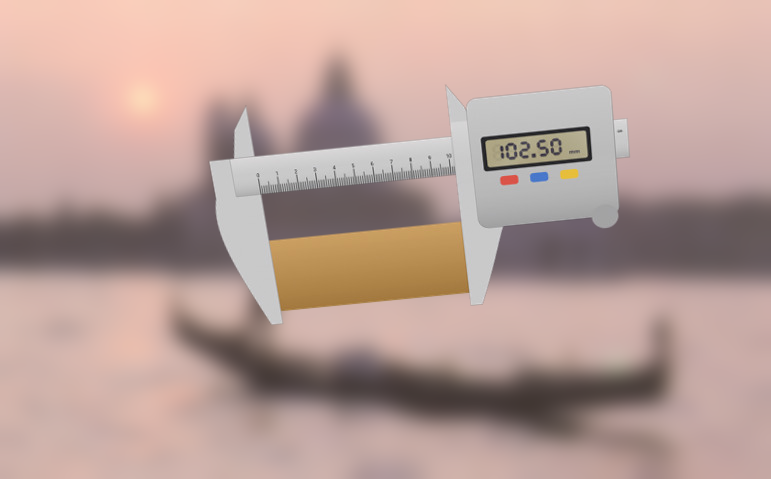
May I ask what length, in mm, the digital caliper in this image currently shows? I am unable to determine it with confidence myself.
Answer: 102.50 mm
